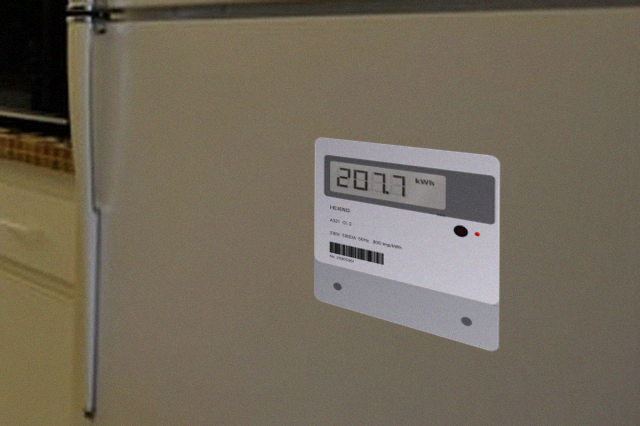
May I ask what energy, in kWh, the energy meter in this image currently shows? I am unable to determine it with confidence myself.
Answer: 207.7 kWh
